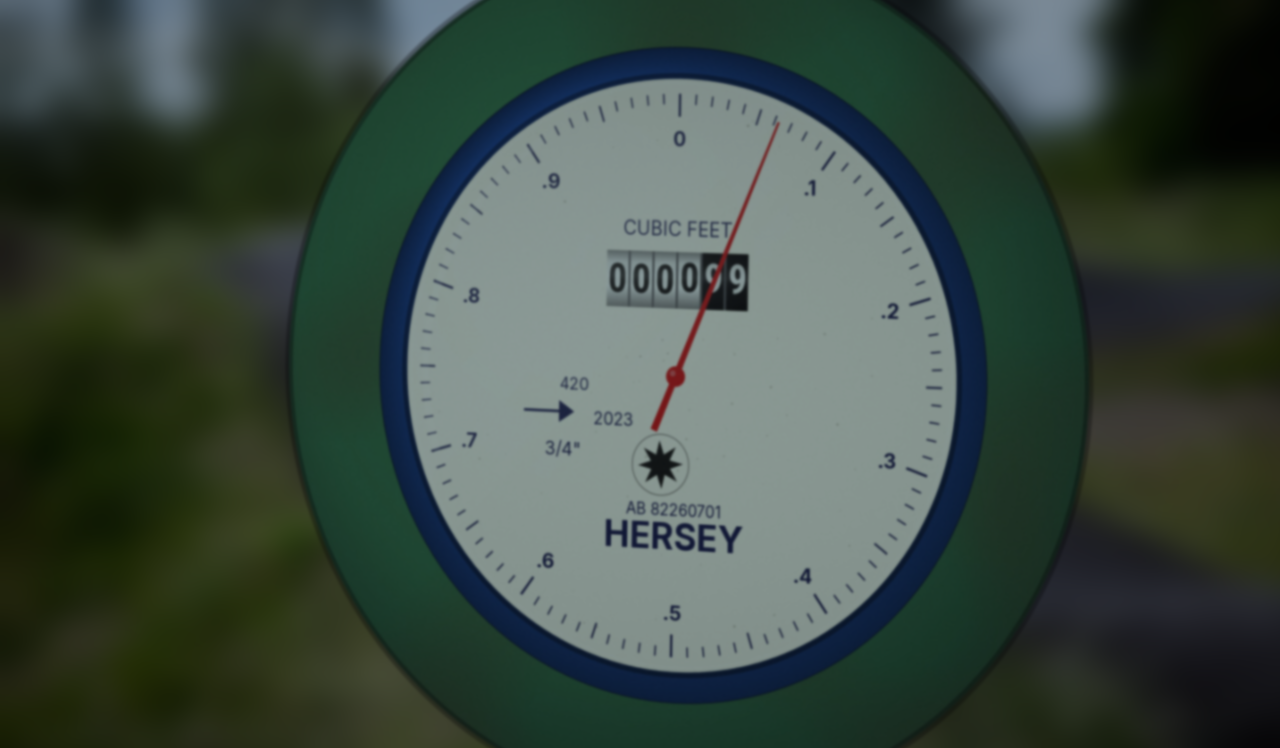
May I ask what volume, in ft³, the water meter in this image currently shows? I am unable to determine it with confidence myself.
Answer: 99.06 ft³
